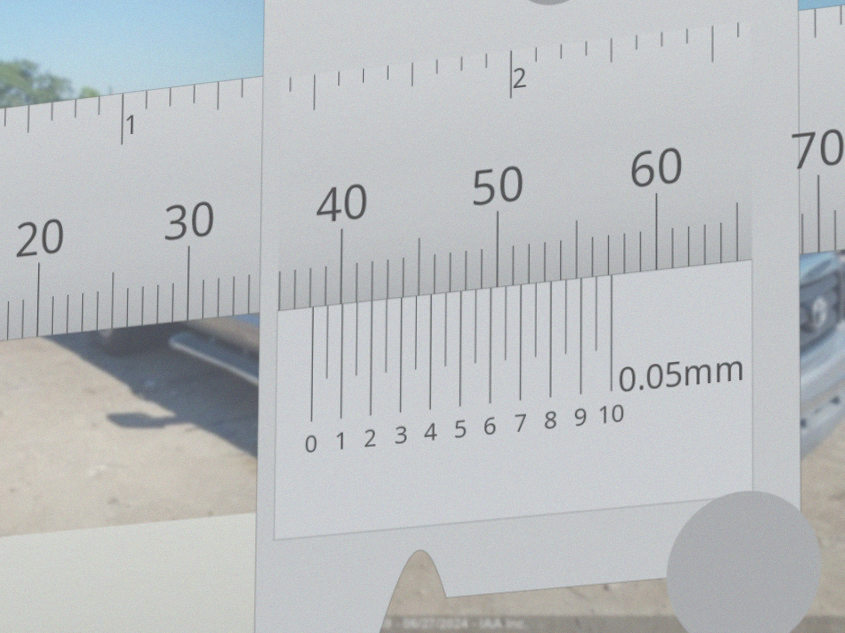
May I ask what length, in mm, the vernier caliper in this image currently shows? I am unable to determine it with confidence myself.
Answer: 38.2 mm
